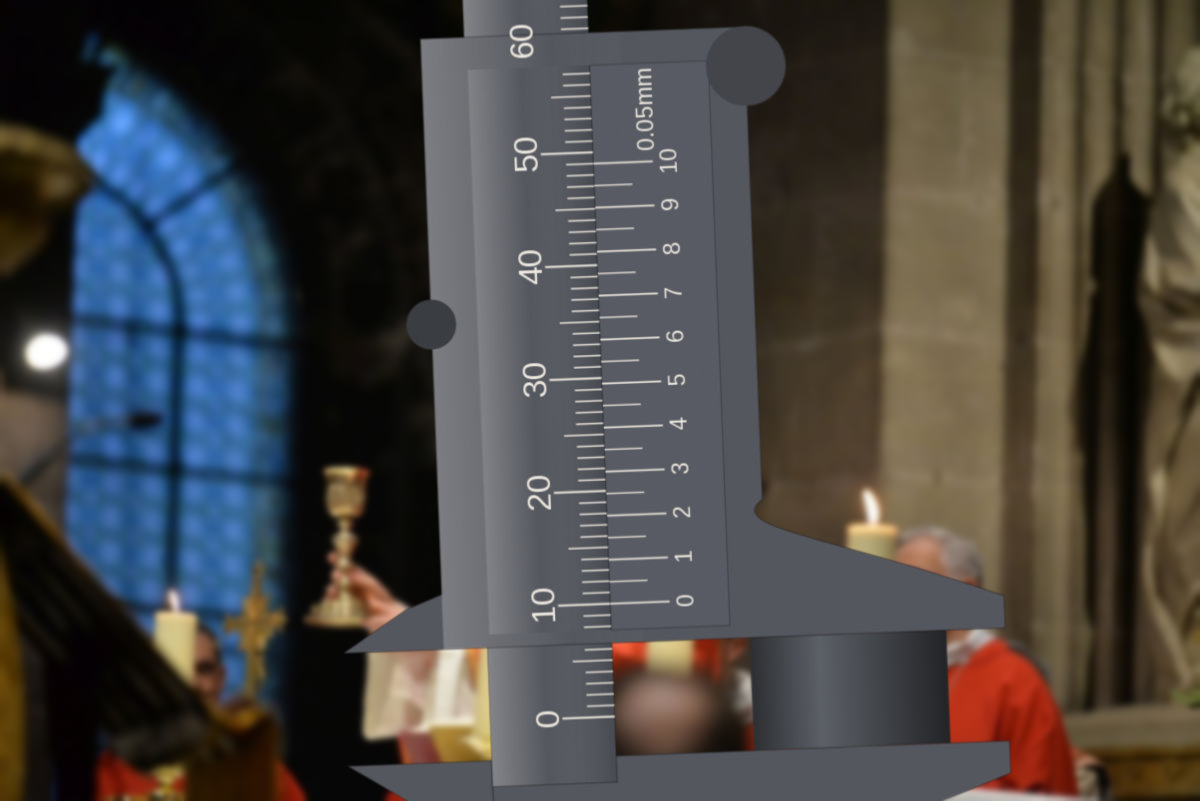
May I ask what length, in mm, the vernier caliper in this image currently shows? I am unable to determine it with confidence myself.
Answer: 10.0 mm
